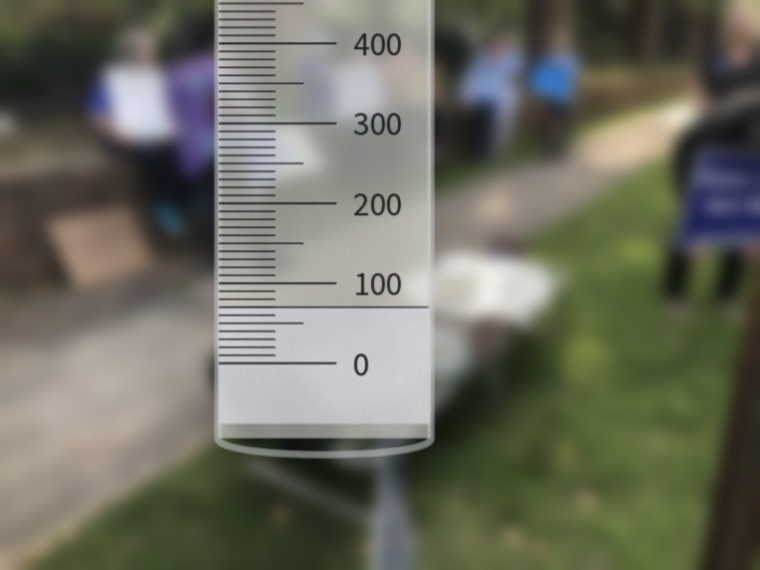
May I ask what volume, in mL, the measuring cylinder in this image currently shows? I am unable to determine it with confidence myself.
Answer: 70 mL
